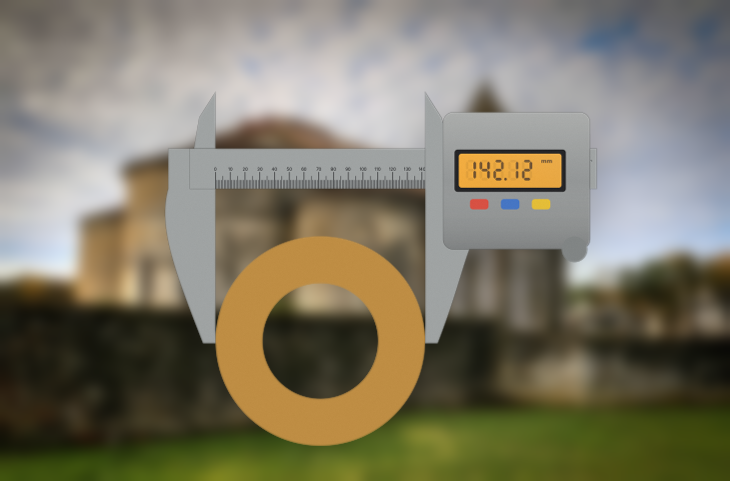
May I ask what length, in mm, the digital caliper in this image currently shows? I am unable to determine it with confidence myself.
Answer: 142.12 mm
